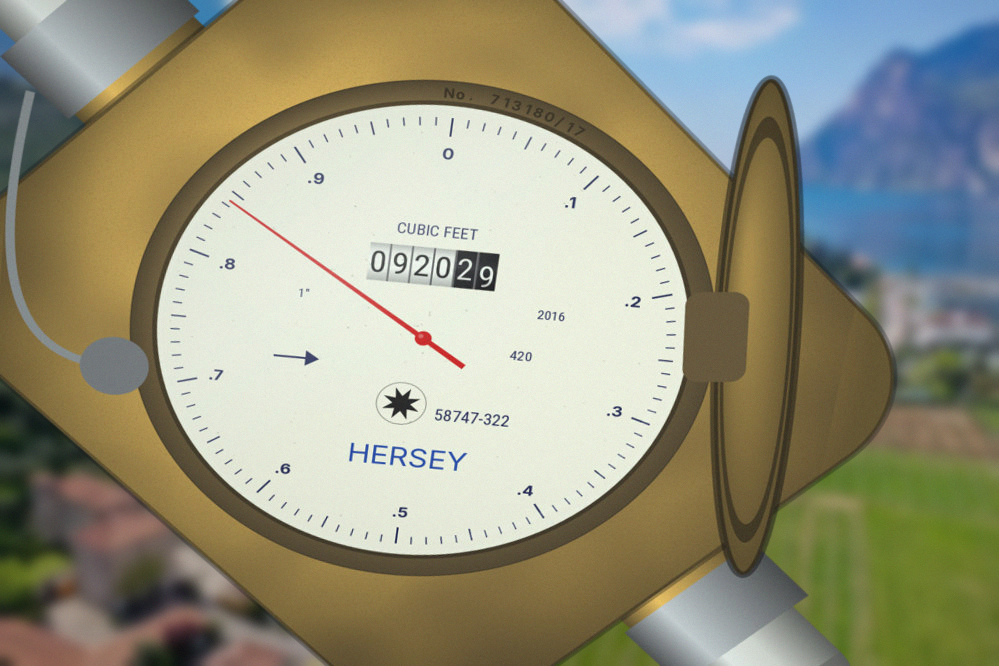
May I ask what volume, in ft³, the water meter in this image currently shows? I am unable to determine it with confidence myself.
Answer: 92028.84 ft³
